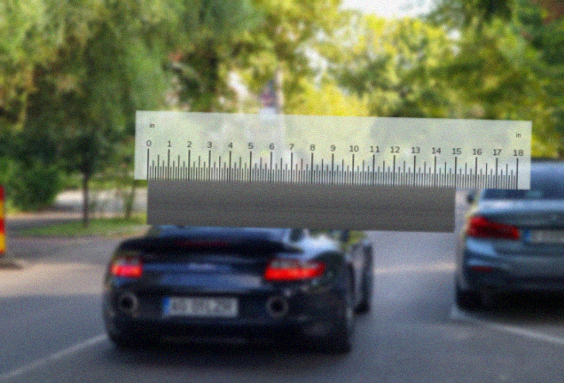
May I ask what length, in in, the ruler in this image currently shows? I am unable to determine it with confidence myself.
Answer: 15 in
